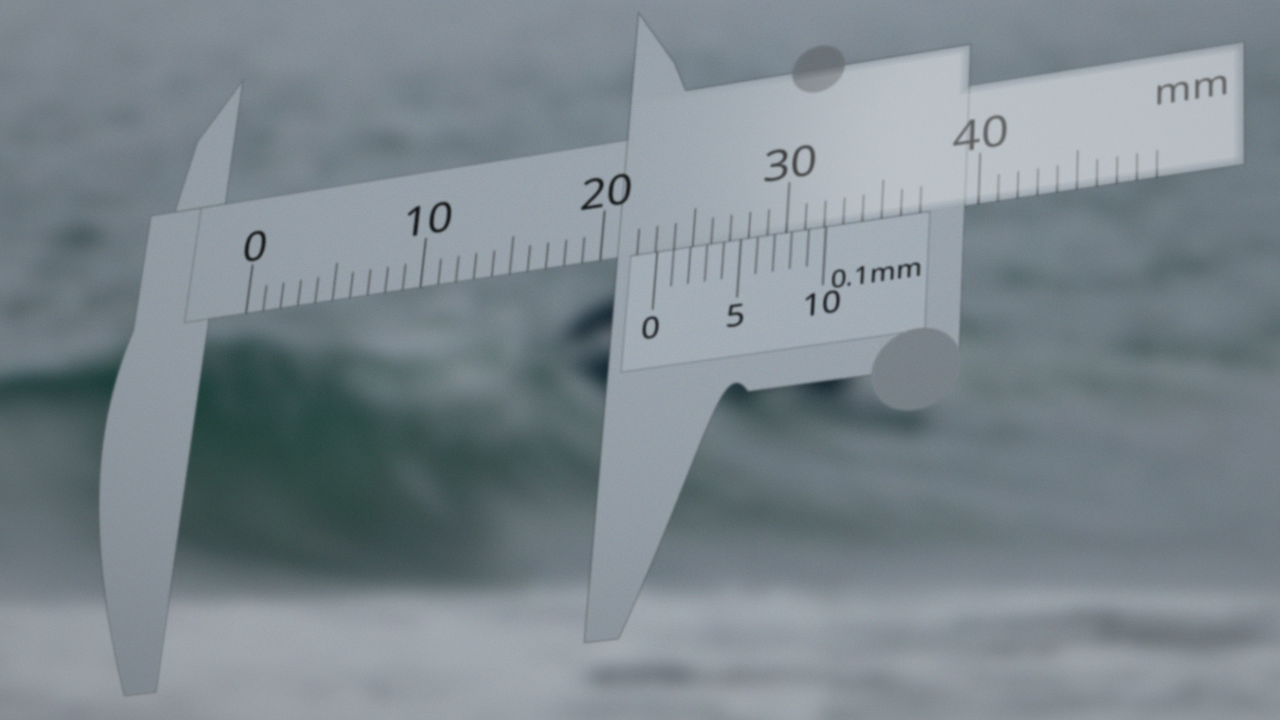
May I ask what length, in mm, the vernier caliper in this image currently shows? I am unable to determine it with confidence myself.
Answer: 23.1 mm
